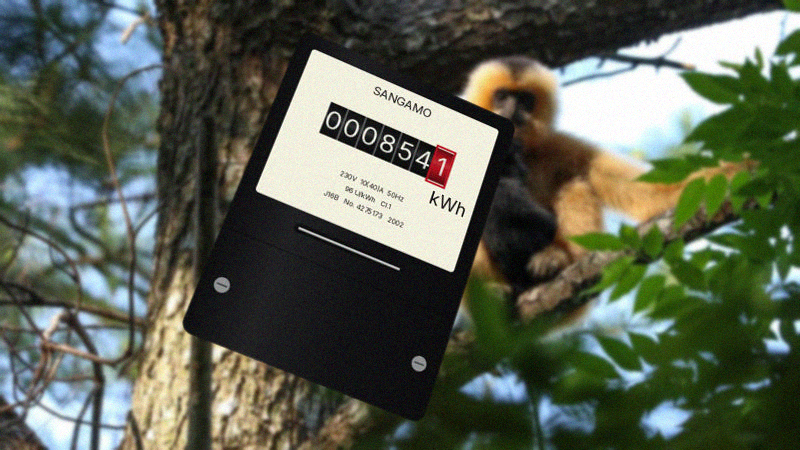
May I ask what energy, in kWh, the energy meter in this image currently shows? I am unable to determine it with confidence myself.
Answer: 854.1 kWh
